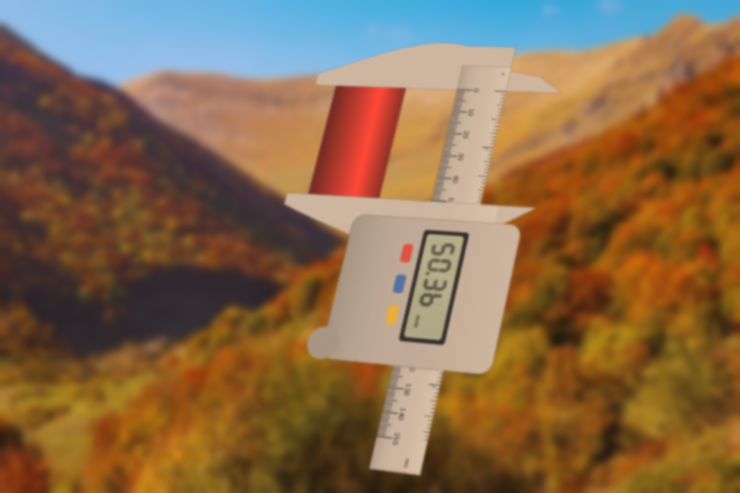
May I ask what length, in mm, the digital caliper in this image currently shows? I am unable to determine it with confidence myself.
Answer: 50.36 mm
